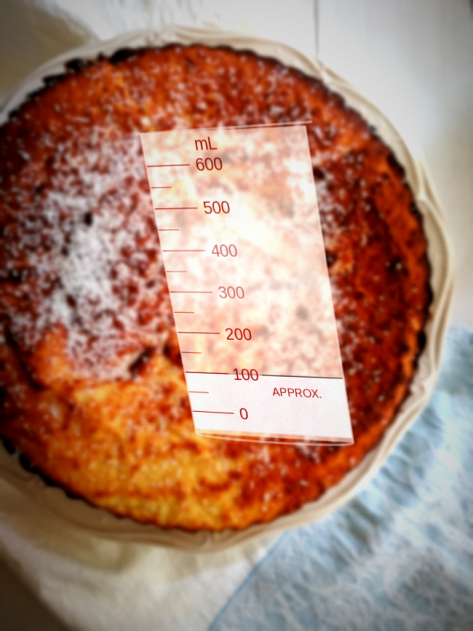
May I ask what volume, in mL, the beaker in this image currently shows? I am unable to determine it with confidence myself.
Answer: 100 mL
